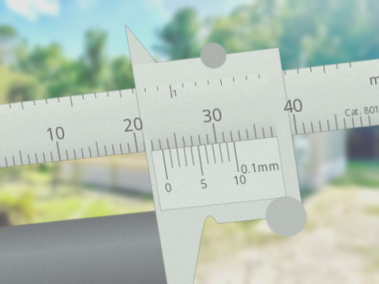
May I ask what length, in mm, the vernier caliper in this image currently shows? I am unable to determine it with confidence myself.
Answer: 23.2 mm
